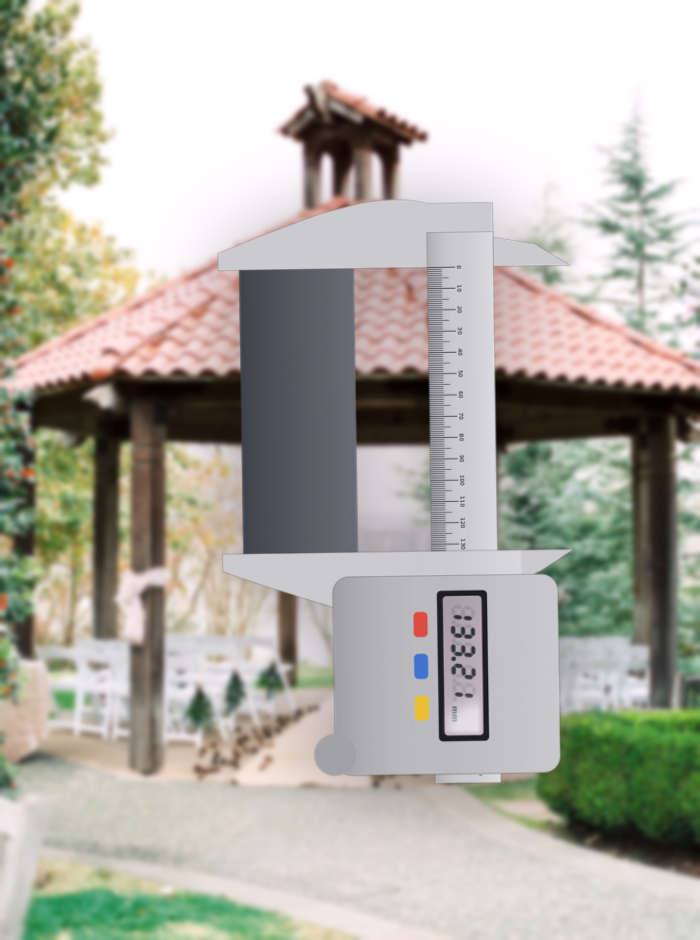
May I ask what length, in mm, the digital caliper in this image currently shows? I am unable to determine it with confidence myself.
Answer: 133.21 mm
